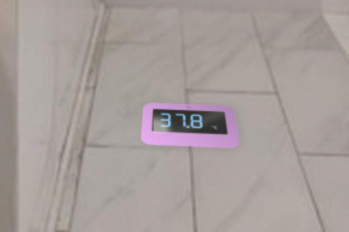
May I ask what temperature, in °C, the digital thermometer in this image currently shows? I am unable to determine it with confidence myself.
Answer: 37.8 °C
